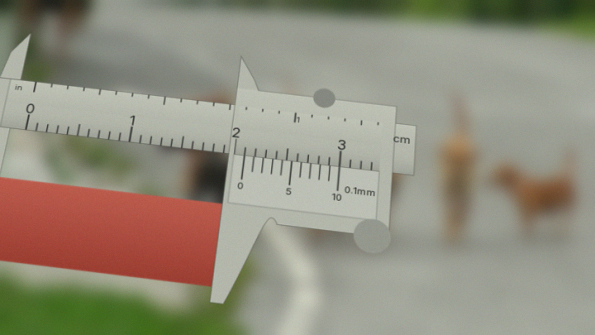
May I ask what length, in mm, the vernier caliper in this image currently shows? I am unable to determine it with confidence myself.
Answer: 21.0 mm
